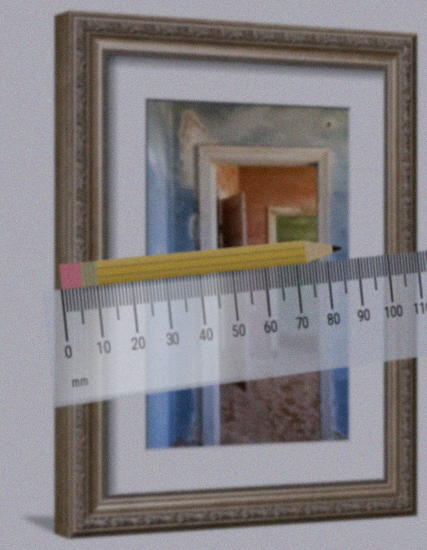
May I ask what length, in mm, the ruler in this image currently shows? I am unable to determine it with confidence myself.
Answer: 85 mm
